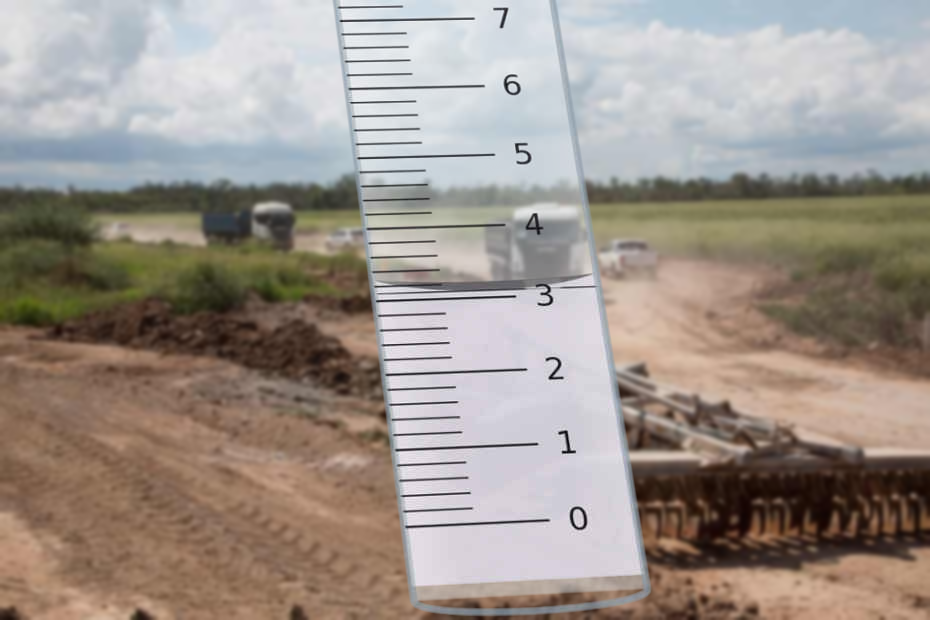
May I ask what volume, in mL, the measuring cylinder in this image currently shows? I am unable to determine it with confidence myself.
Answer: 3.1 mL
